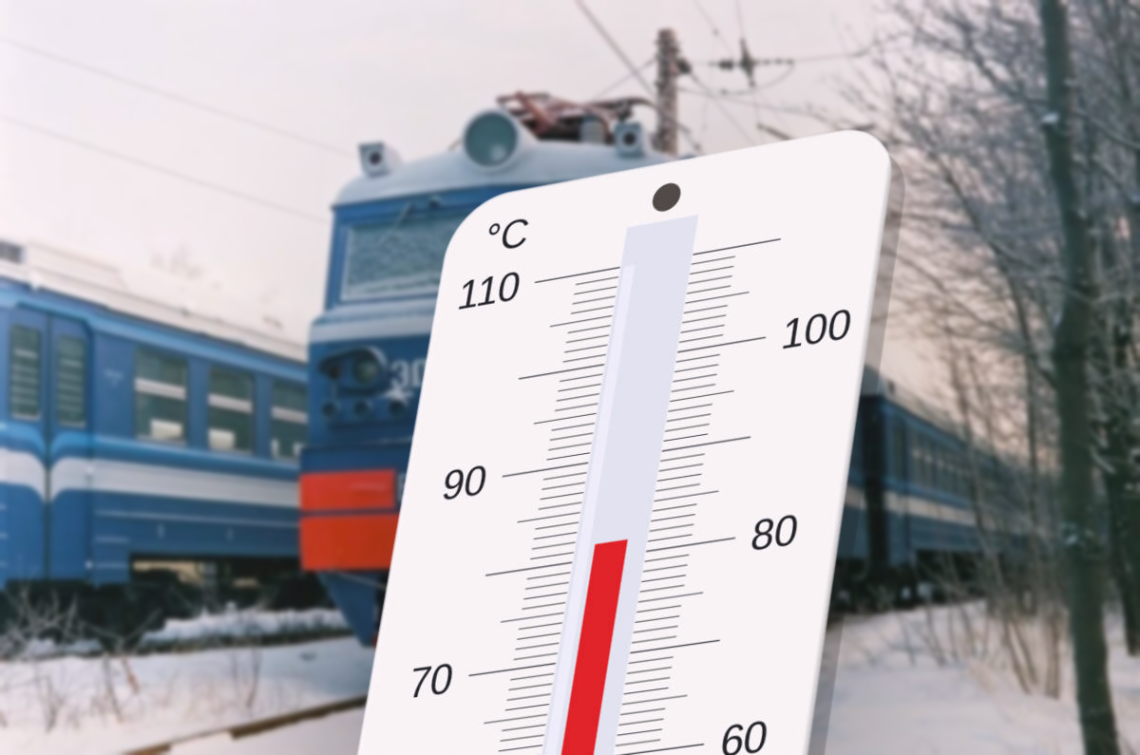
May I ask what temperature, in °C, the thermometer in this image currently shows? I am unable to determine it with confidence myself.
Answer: 81.5 °C
